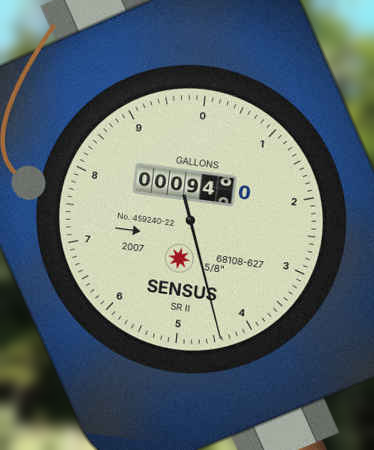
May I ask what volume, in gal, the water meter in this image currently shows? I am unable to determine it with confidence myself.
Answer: 9484.4 gal
